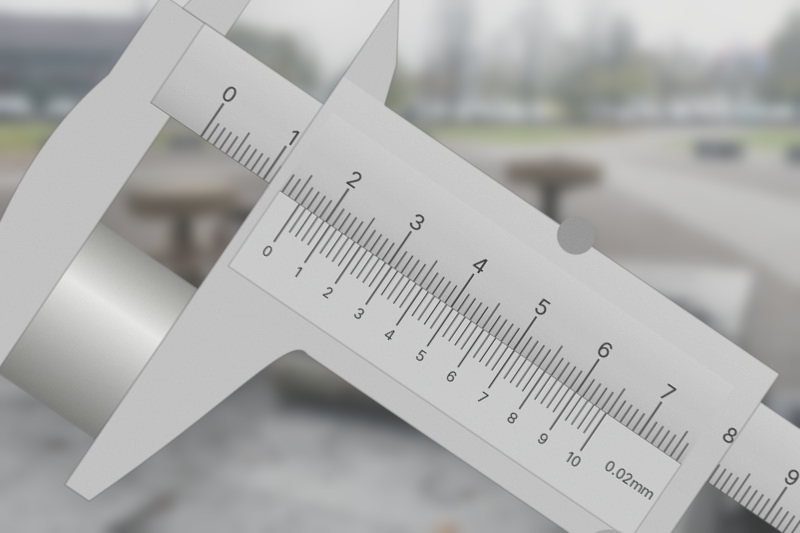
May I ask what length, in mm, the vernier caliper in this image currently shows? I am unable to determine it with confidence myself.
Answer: 15.8 mm
